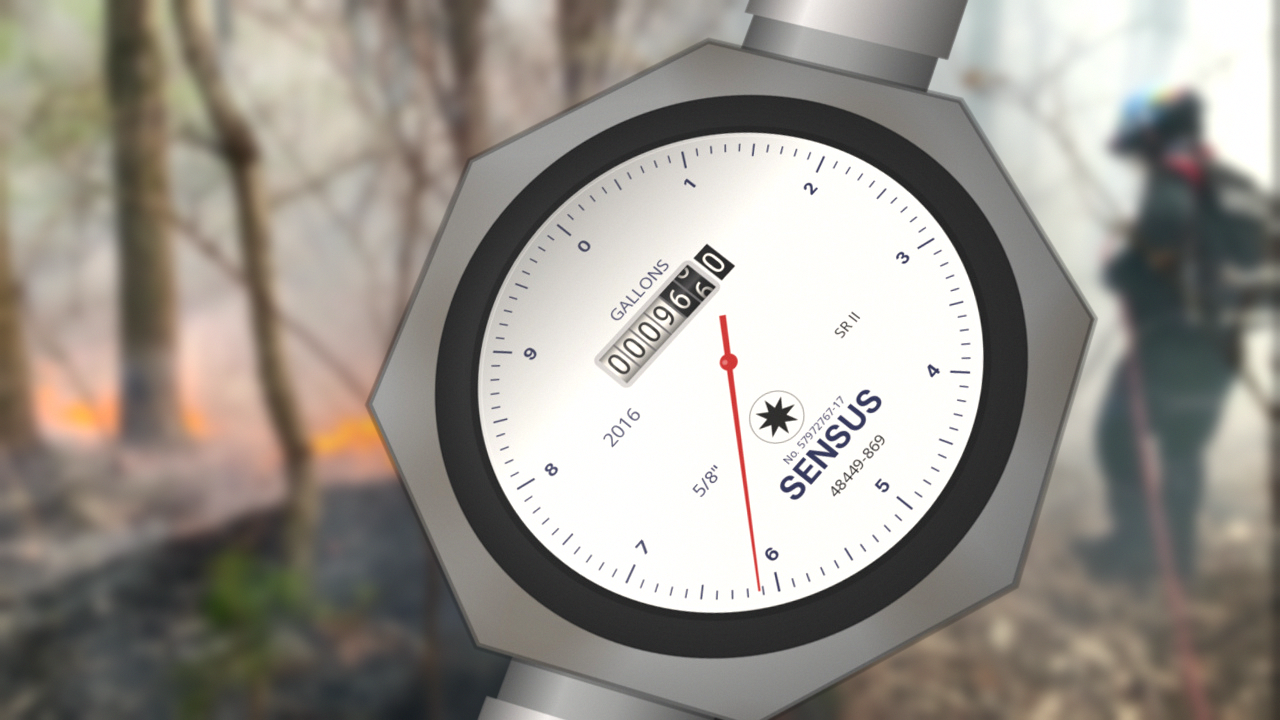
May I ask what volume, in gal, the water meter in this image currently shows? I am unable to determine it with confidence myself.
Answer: 9656.1 gal
